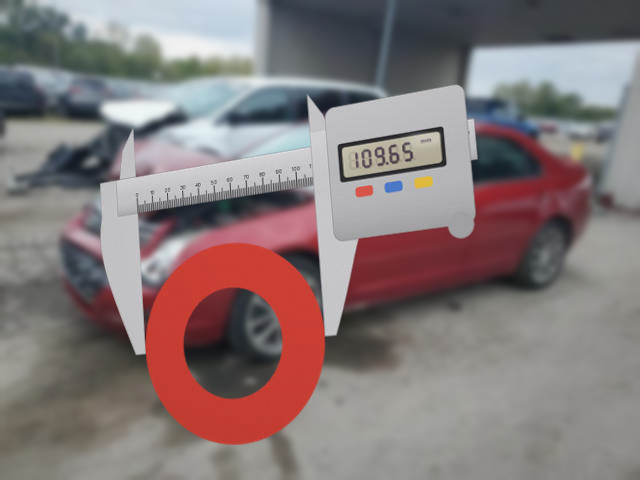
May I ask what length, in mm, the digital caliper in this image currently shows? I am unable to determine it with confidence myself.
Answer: 109.65 mm
